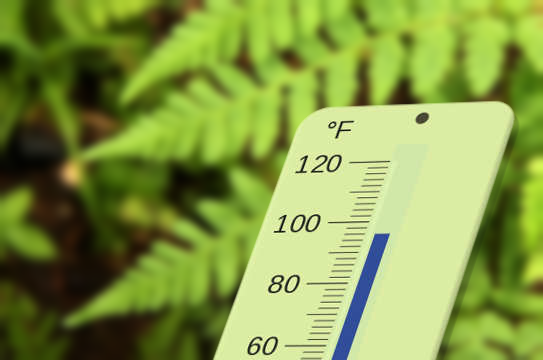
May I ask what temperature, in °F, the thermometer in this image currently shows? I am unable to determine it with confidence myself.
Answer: 96 °F
